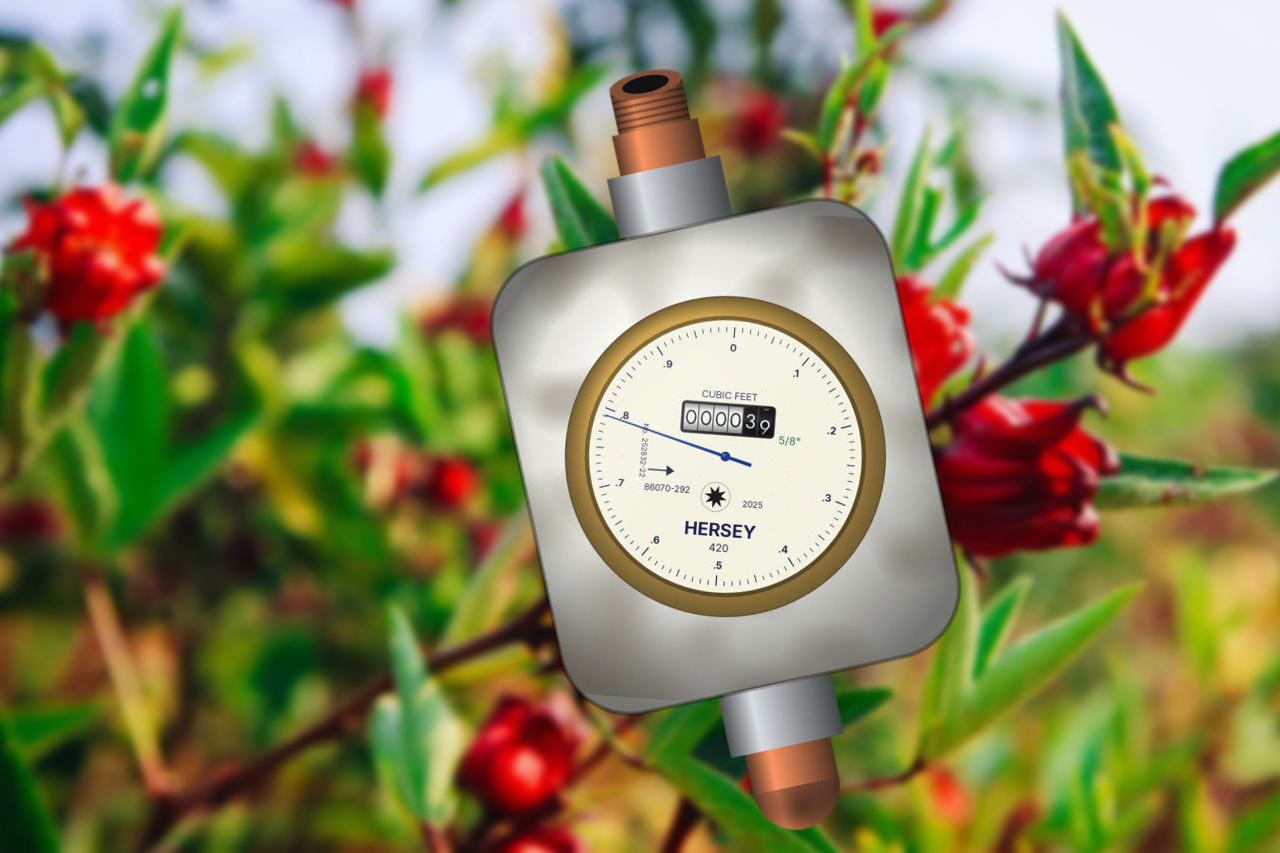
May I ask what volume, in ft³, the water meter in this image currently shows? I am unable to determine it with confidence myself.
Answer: 38.79 ft³
